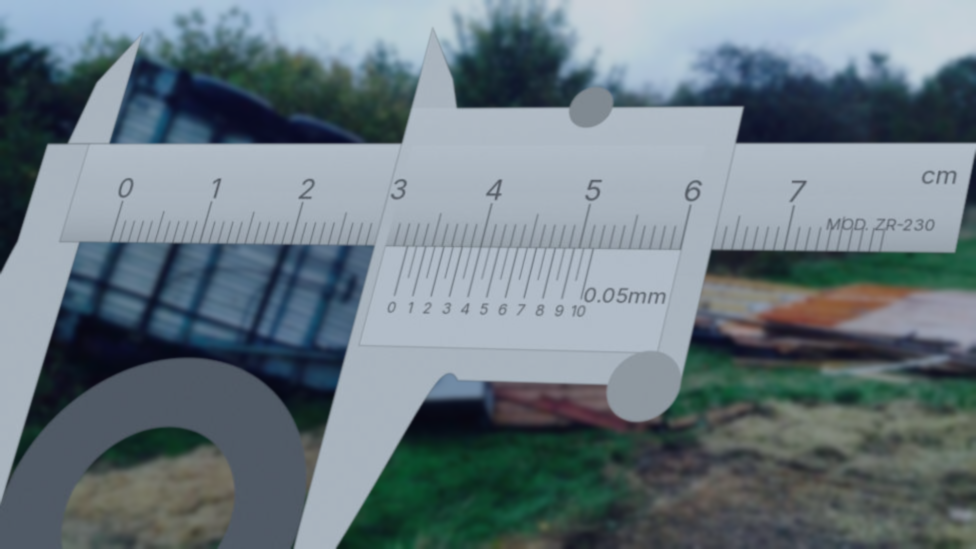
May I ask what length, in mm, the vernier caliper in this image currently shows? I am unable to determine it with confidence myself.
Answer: 32.4 mm
